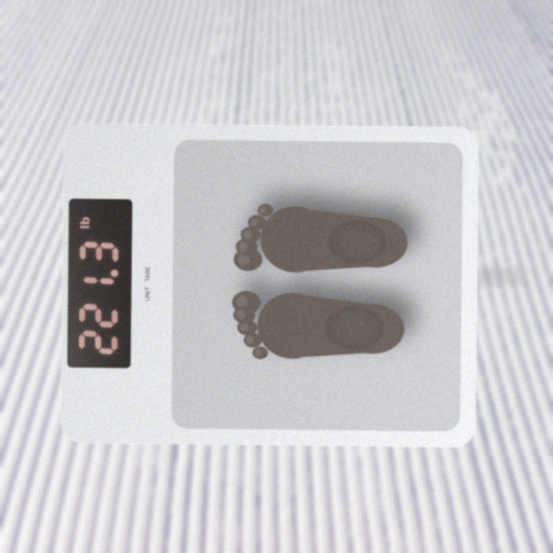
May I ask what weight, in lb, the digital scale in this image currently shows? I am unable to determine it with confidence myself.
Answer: 221.3 lb
